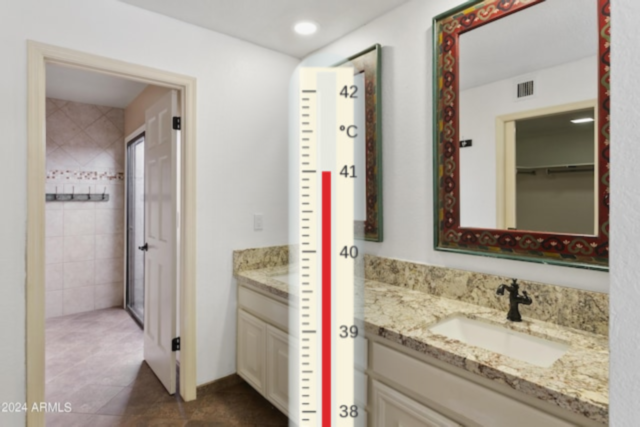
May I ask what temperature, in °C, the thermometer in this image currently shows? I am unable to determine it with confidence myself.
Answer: 41 °C
